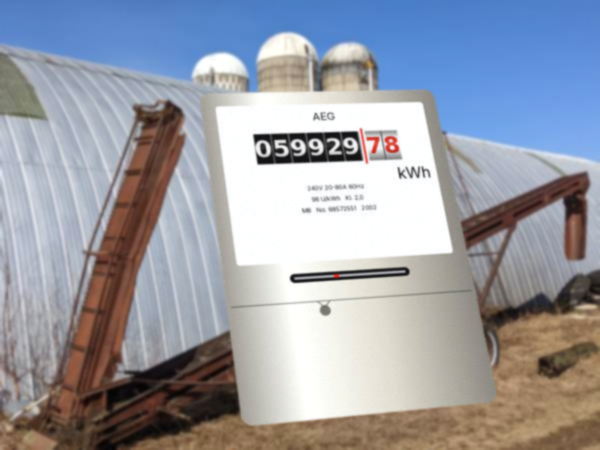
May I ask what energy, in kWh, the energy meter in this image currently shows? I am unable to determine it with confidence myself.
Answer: 59929.78 kWh
